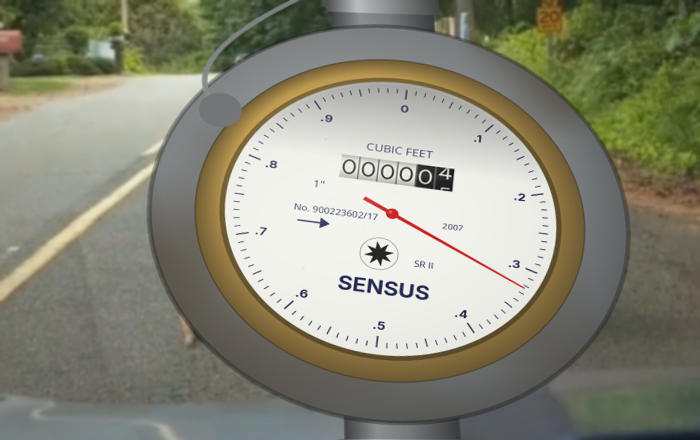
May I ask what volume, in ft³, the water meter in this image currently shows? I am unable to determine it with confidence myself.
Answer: 4.32 ft³
